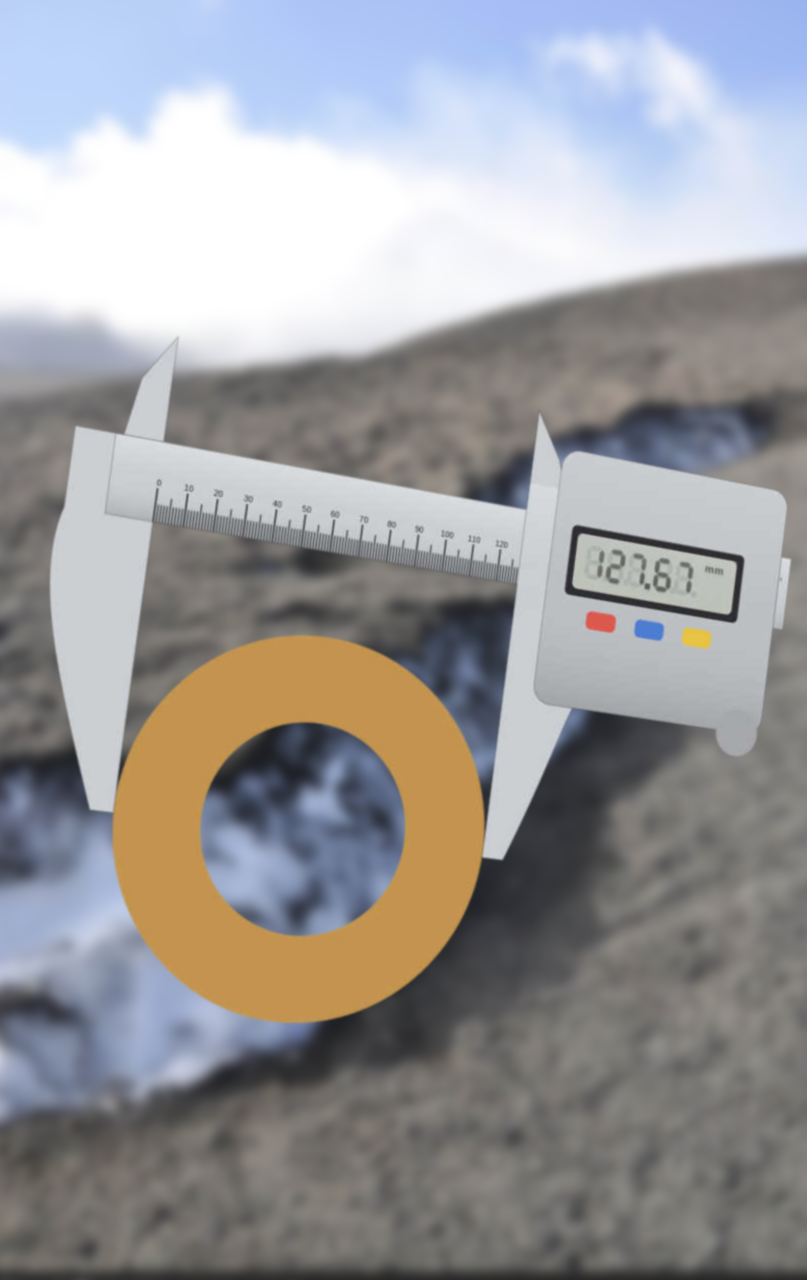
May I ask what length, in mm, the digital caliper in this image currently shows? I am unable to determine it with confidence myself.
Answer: 127.67 mm
